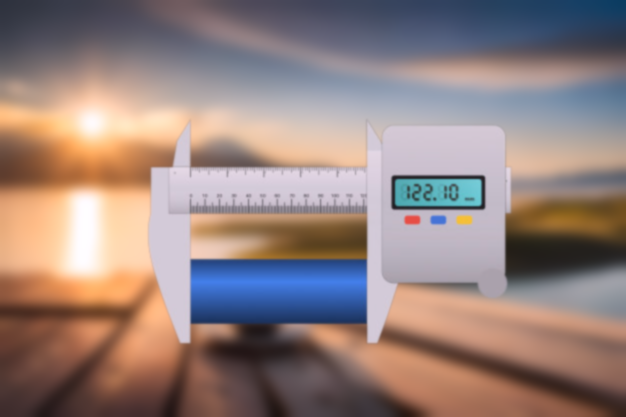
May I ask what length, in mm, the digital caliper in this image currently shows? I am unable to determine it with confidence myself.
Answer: 122.10 mm
